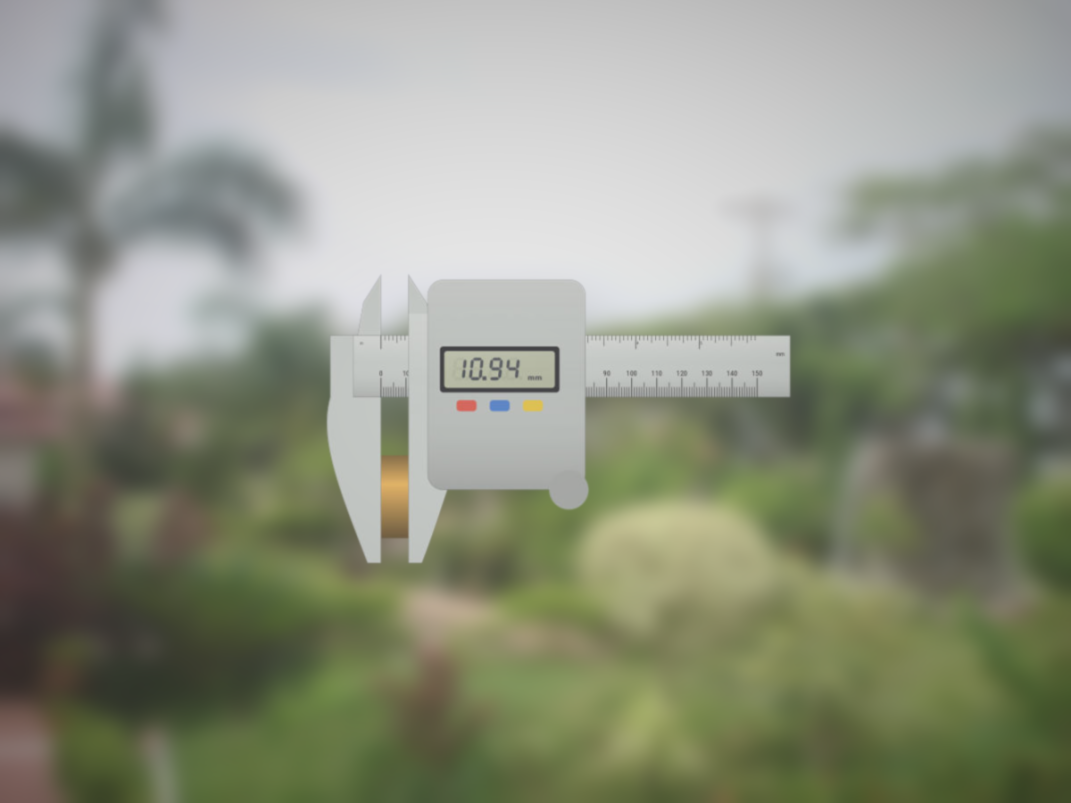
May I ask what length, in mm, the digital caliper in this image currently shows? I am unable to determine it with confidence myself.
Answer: 10.94 mm
